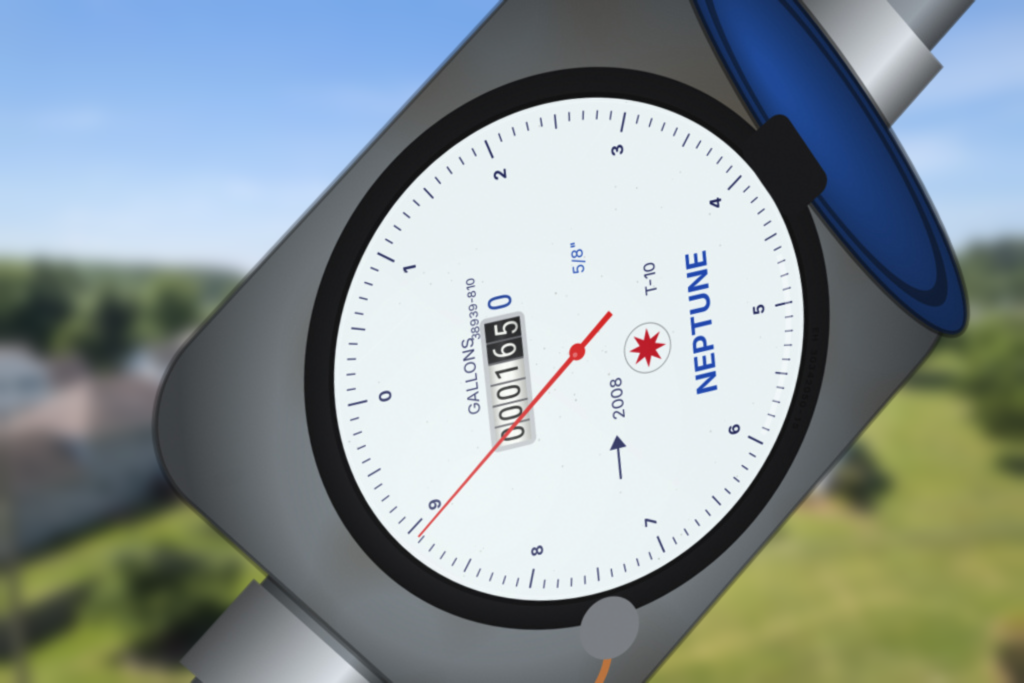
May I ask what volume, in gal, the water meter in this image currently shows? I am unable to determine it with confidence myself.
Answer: 1648.9 gal
